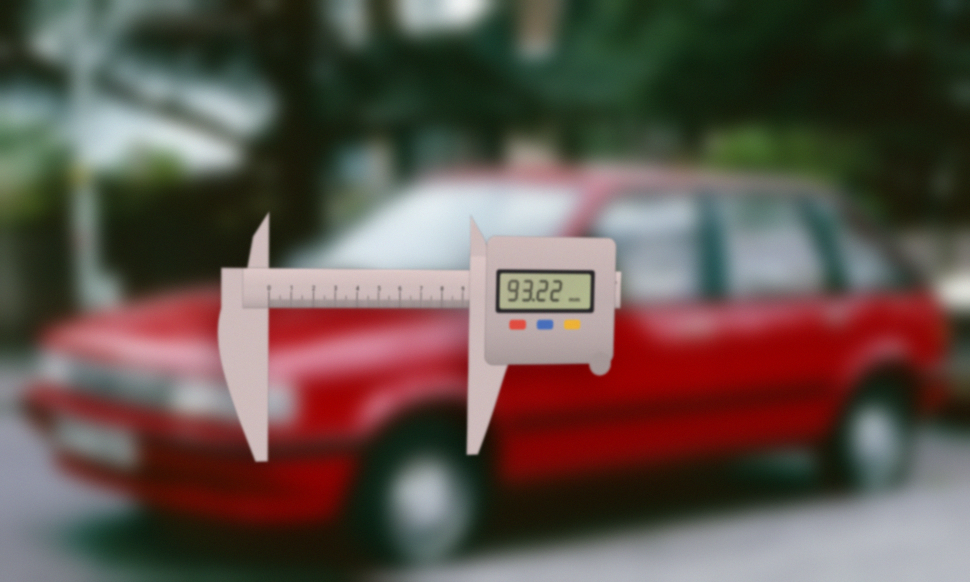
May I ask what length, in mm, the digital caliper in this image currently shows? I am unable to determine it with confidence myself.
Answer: 93.22 mm
